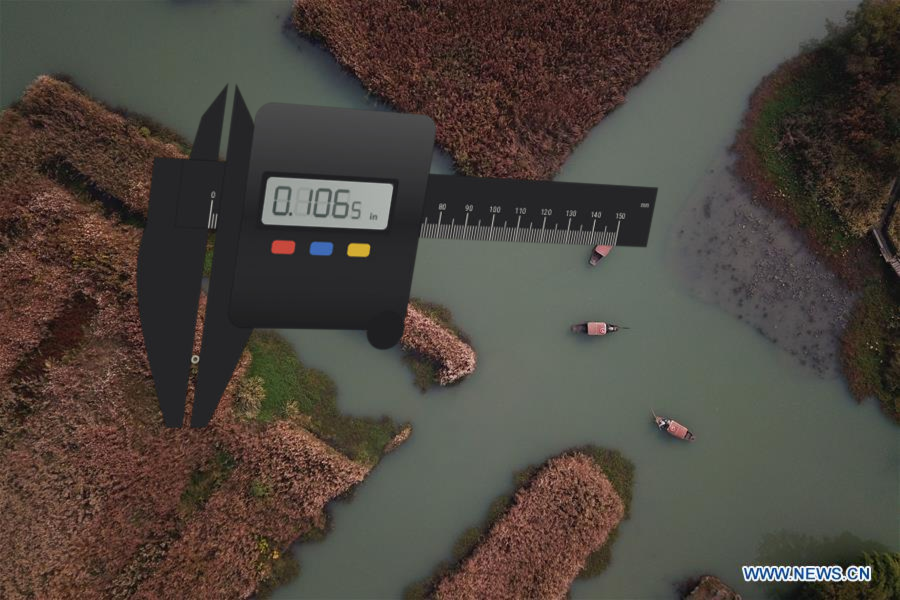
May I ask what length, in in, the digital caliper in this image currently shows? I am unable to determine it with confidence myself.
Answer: 0.1065 in
